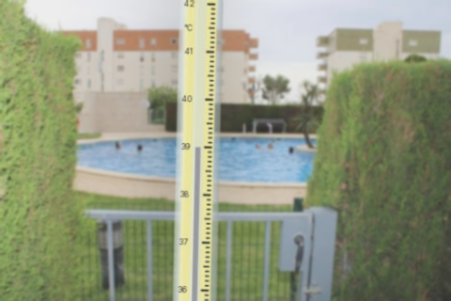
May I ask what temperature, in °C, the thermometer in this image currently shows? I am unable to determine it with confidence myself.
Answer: 39 °C
